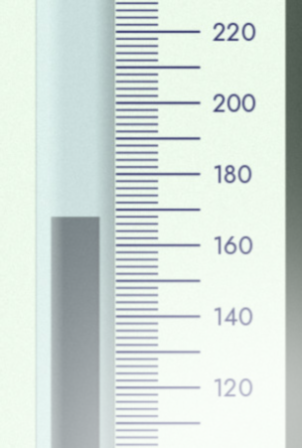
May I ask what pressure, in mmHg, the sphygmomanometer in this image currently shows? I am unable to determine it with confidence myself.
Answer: 168 mmHg
